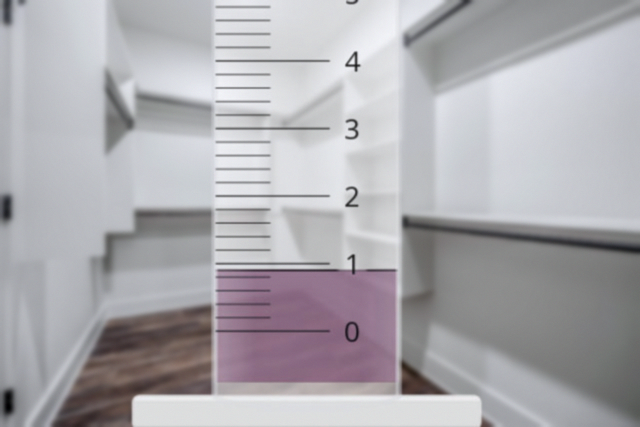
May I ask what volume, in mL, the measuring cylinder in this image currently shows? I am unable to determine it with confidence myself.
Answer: 0.9 mL
